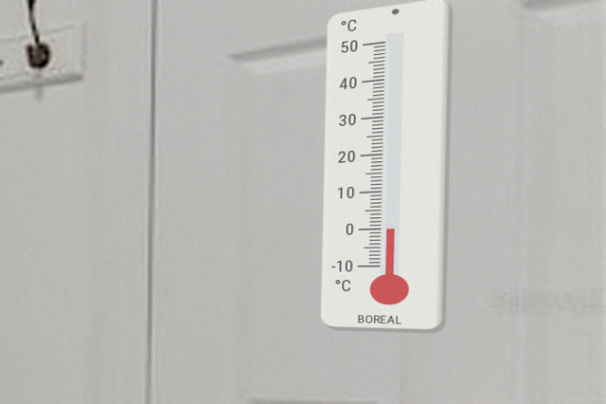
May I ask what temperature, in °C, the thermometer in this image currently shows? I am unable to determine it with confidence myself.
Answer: 0 °C
